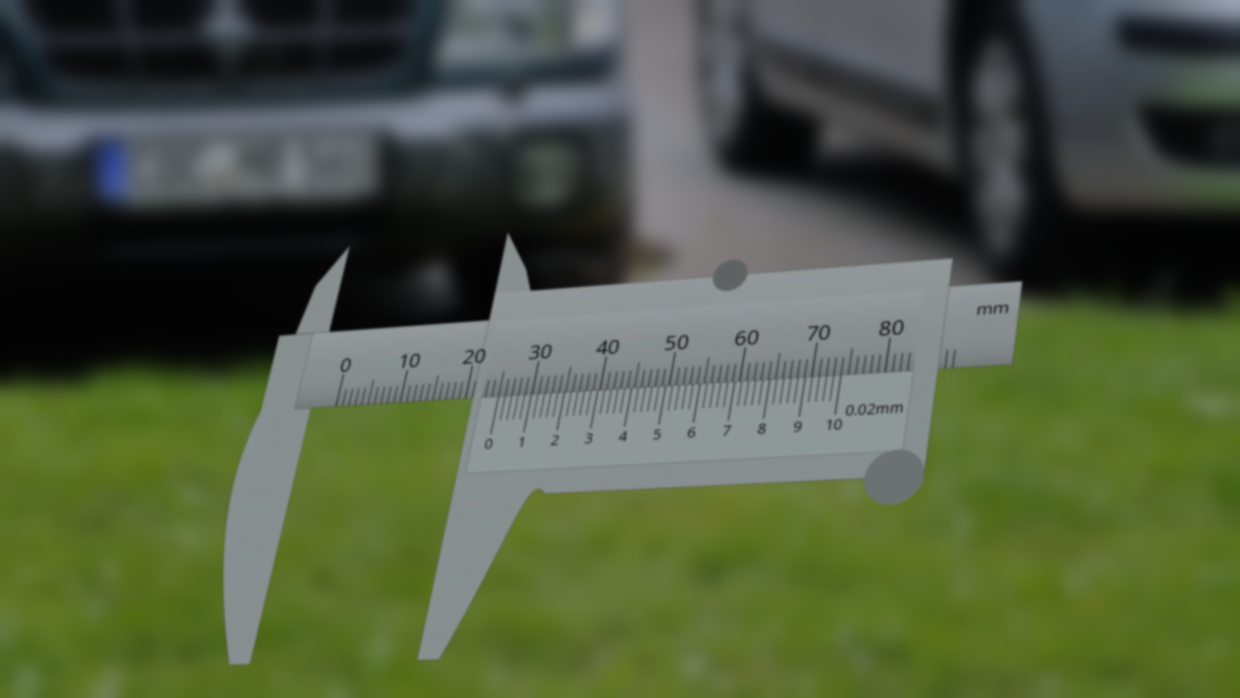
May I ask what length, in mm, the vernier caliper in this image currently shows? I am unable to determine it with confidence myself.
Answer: 25.0 mm
